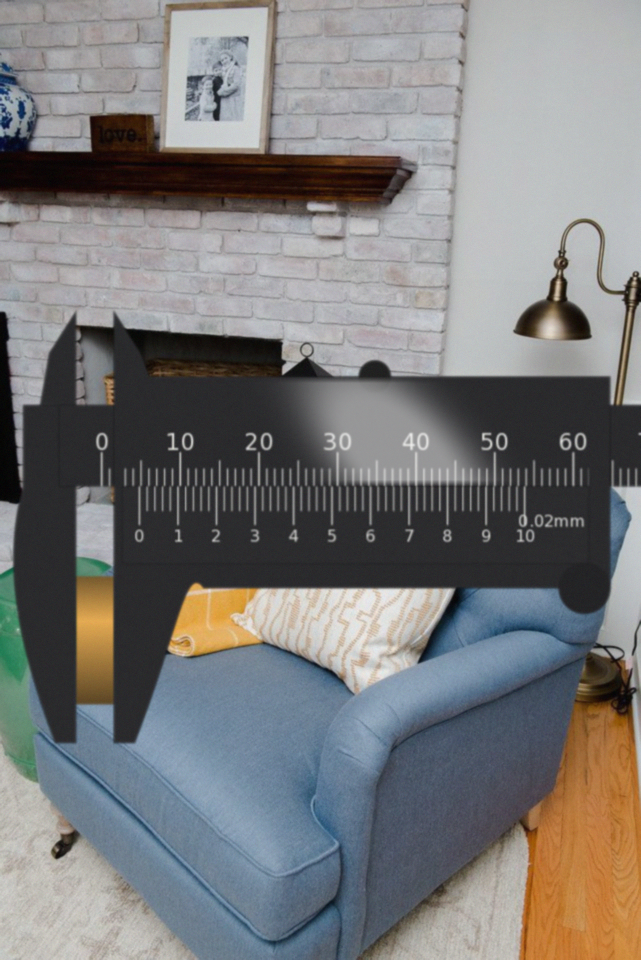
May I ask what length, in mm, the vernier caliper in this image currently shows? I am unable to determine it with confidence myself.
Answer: 4.8 mm
